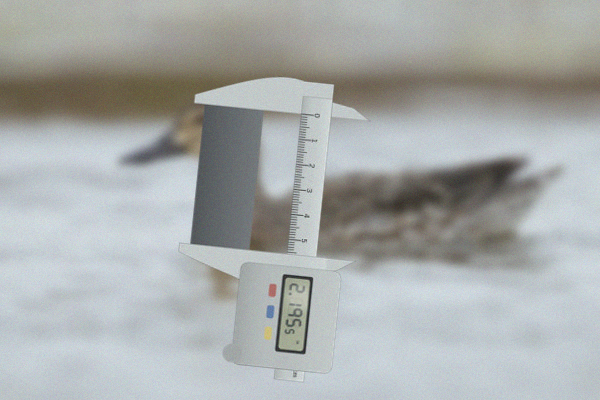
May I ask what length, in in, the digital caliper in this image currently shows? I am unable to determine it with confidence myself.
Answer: 2.1955 in
